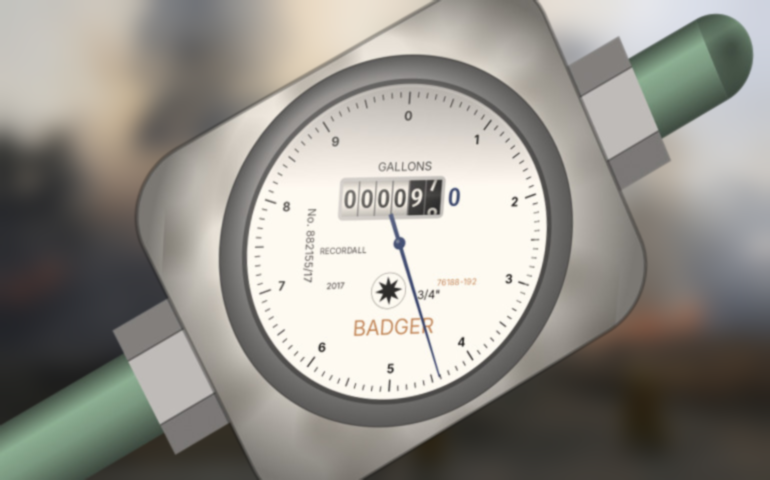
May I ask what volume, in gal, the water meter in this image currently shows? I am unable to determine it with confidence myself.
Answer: 974.4 gal
